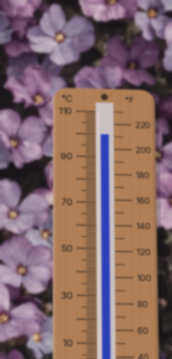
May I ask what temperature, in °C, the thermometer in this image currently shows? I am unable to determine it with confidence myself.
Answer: 100 °C
